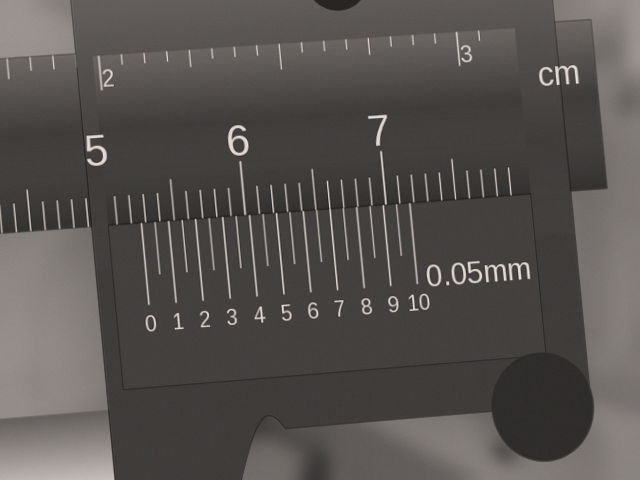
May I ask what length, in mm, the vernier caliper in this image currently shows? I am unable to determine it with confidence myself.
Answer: 52.7 mm
